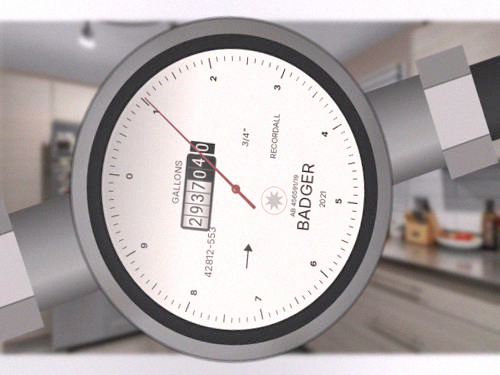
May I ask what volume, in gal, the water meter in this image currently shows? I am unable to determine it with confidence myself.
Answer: 2937041.0 gal
